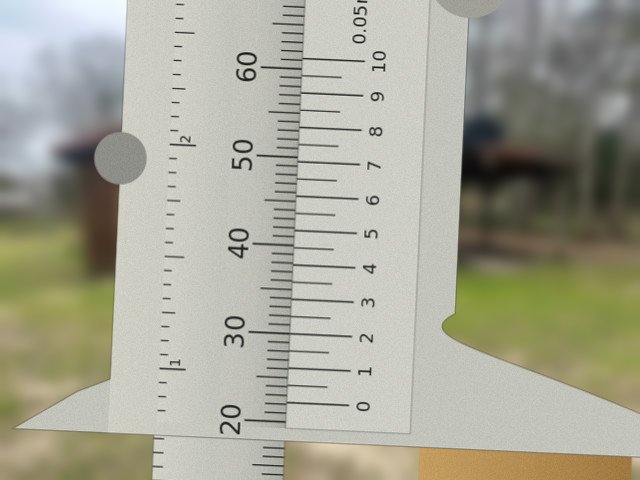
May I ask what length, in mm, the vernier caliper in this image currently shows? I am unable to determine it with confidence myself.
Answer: 22.2 mm
